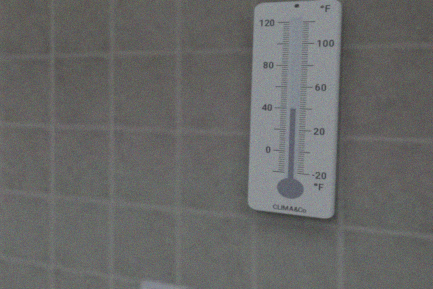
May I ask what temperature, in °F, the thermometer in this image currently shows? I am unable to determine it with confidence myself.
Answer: 40 °F
